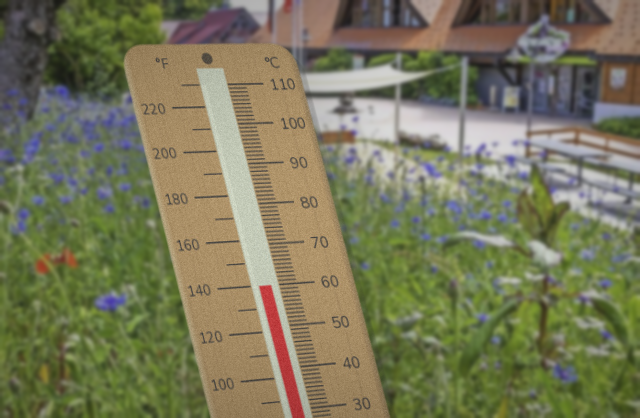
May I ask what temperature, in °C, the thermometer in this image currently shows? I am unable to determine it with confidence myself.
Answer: 60 °C
